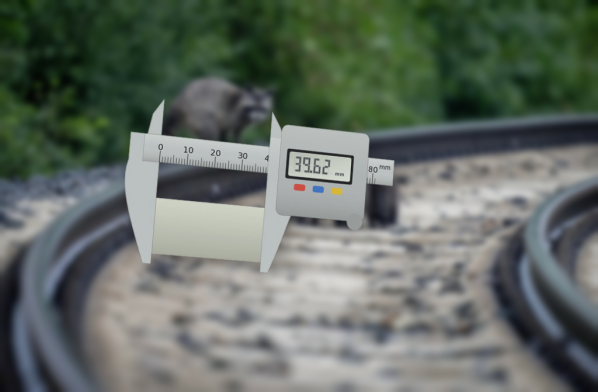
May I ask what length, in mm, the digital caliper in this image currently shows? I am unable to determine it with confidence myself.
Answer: 39.62 mm
